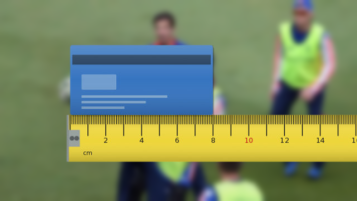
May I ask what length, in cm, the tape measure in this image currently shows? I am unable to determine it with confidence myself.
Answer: 8 cm
